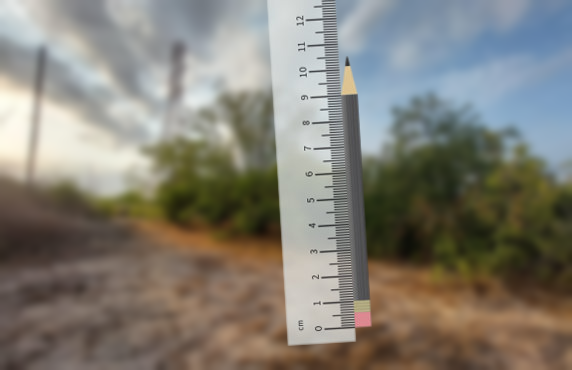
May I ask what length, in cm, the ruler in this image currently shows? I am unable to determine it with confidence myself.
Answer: 10.5 cm
